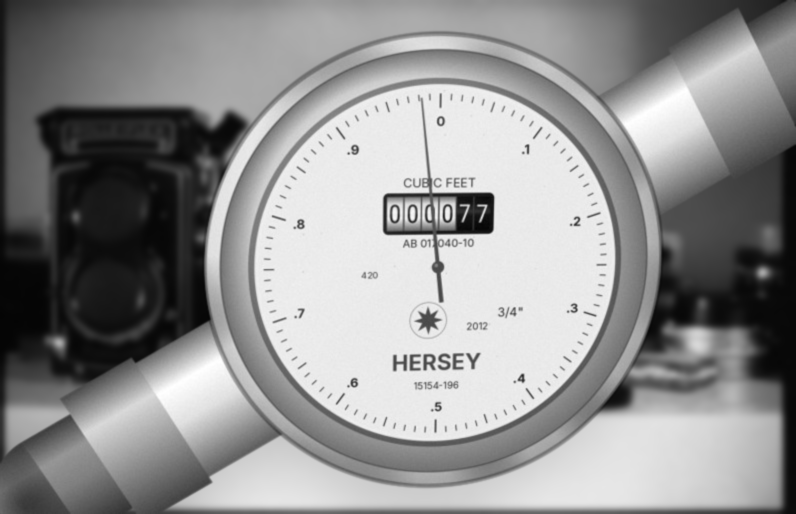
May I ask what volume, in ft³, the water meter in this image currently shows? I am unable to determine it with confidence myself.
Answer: 76.98 ft³
